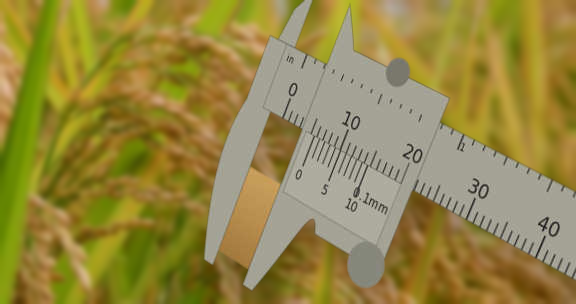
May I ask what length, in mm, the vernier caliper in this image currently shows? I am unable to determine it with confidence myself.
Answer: 5.6 mm
